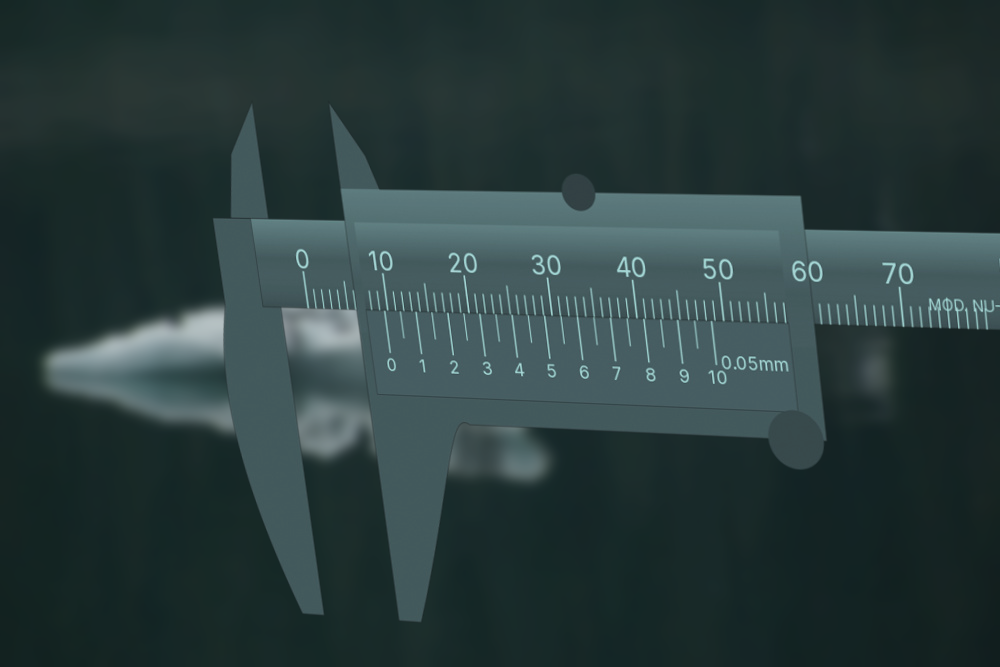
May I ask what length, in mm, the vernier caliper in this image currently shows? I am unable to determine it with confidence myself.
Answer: 9.6 mm
